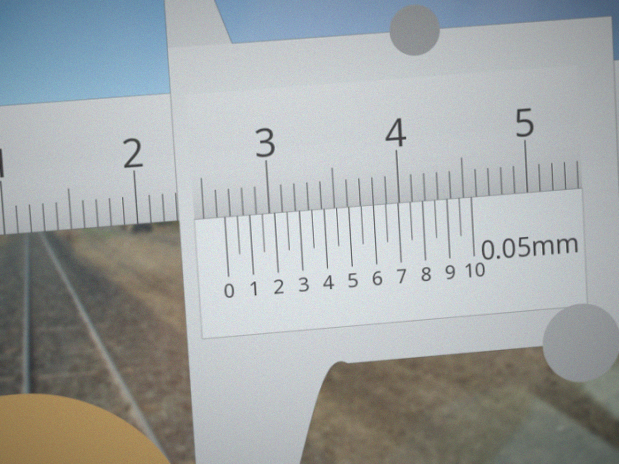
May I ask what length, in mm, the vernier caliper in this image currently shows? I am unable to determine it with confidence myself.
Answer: 26.6 mm
